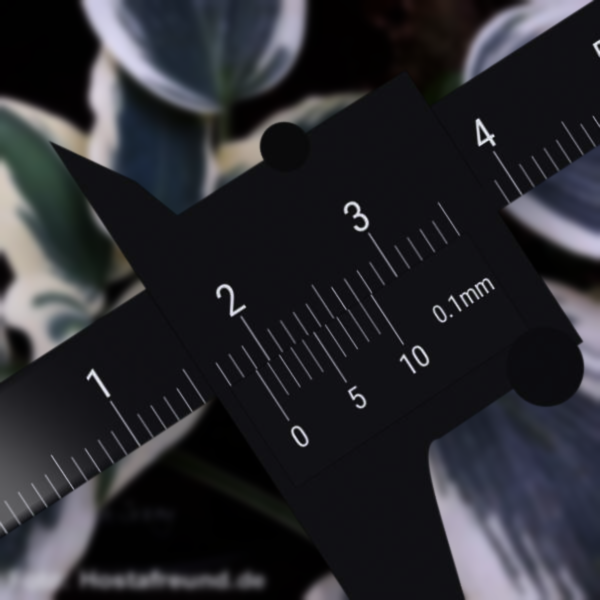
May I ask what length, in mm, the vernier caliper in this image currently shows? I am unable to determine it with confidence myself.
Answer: 18.9 mm
